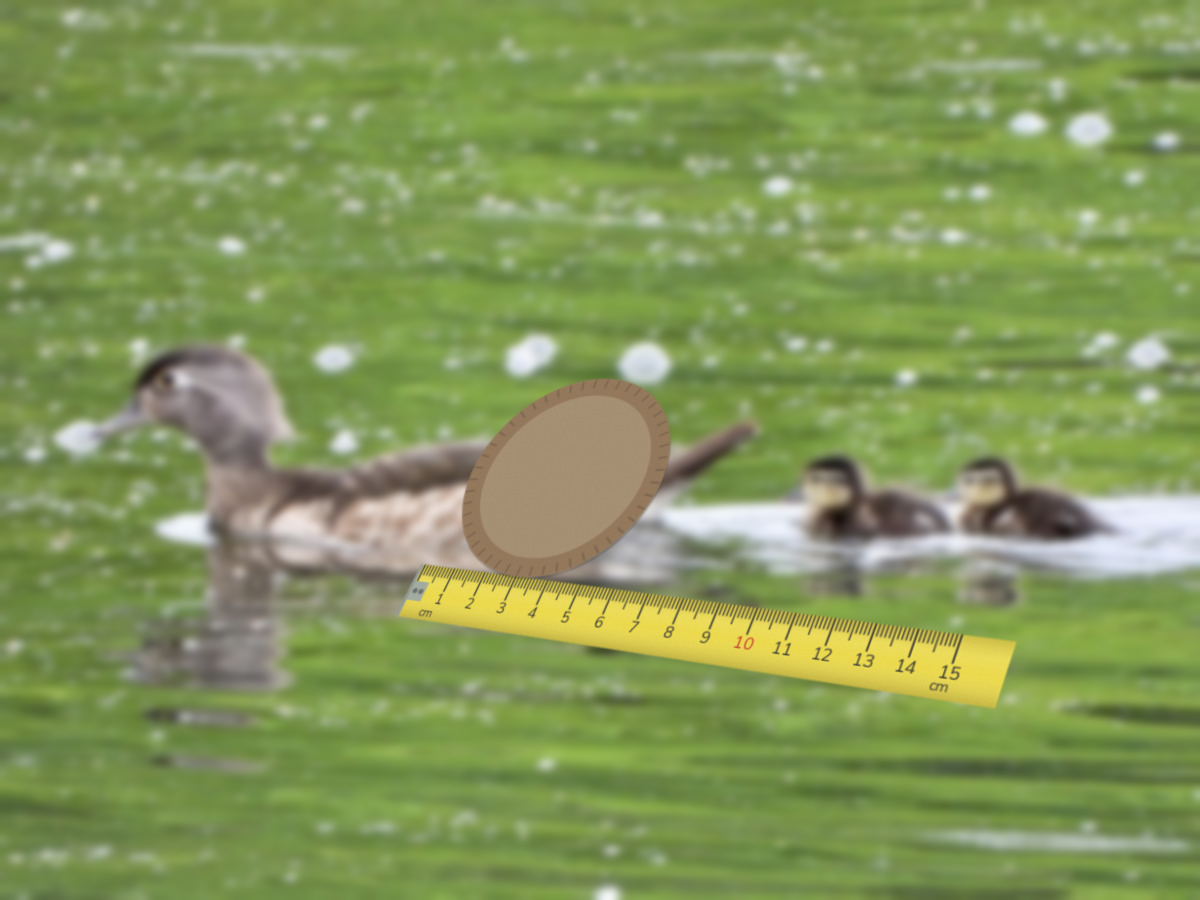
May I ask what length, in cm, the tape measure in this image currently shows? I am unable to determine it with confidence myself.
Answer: 6 cm
